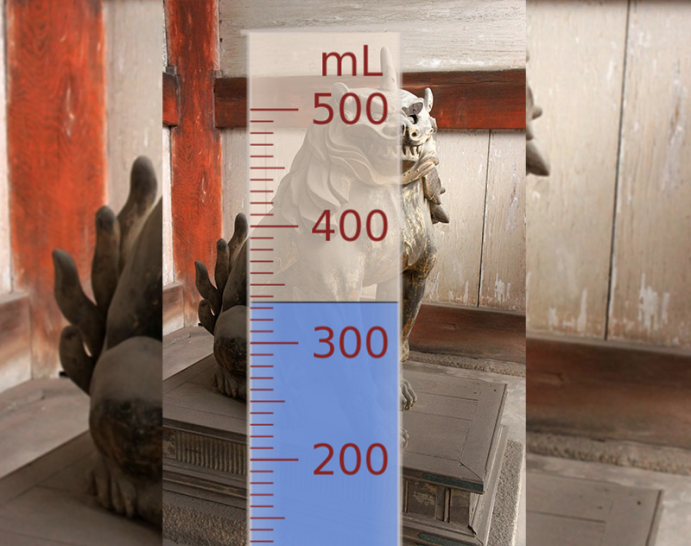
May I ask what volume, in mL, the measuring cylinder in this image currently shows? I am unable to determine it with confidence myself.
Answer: 335 mL
